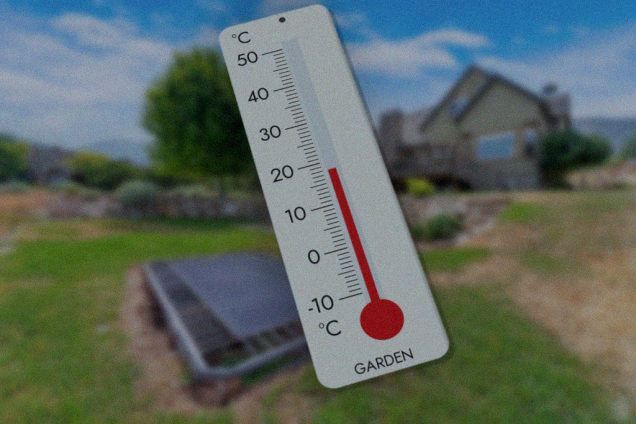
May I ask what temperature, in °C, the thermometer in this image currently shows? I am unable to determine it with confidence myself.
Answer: 18 °C
